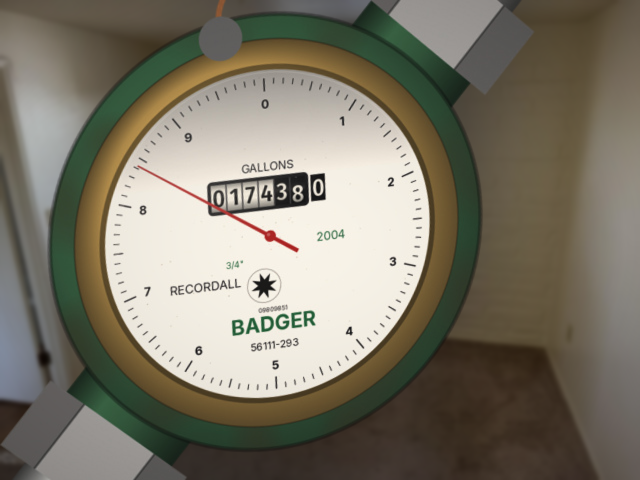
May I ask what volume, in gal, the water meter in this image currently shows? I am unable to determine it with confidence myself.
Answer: 174378.4 gal
